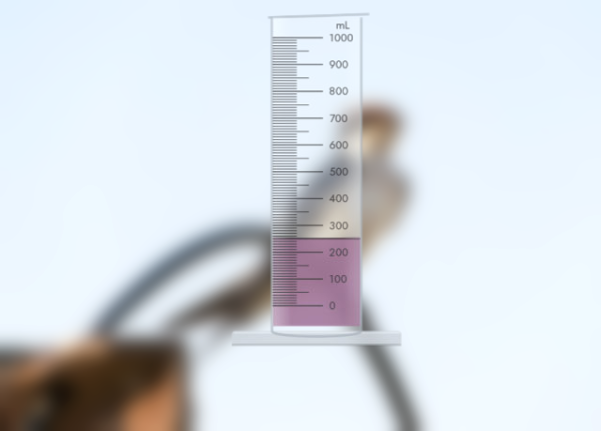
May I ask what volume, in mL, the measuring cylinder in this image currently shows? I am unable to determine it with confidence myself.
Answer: 250 mL
